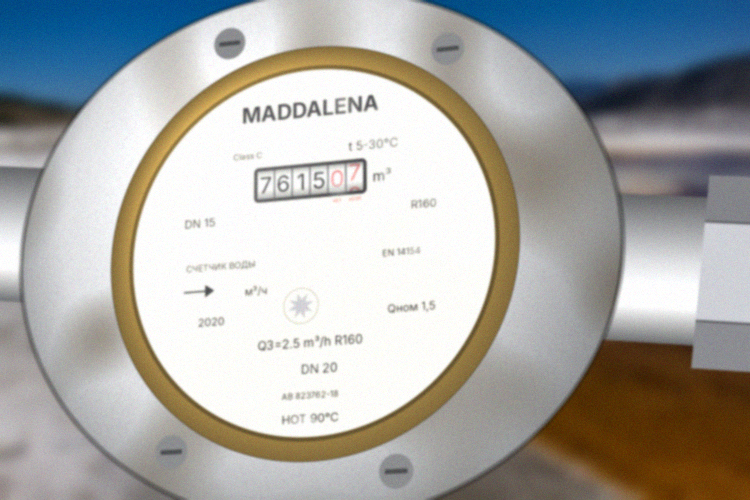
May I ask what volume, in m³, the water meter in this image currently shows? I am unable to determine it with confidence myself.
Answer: 7615.07 m³
